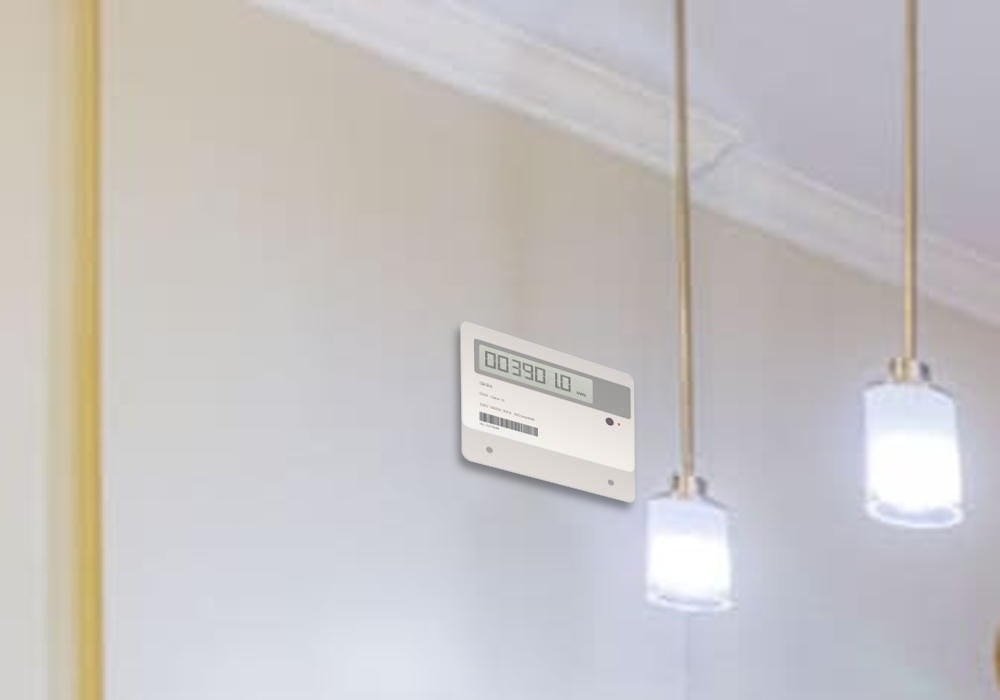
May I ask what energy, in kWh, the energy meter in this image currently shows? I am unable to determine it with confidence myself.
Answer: 3901.0 kWh
